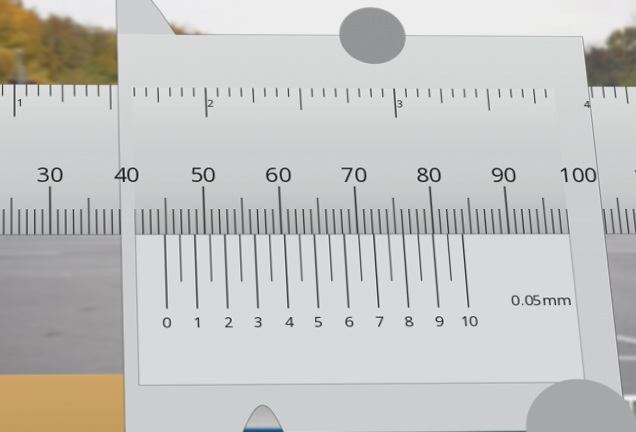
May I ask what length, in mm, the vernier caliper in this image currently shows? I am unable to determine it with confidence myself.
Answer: 44.8 mm
